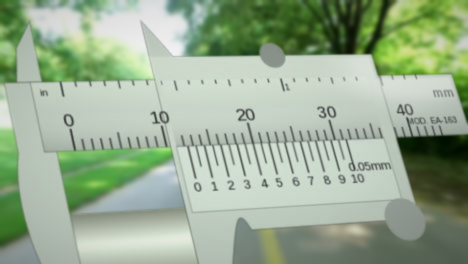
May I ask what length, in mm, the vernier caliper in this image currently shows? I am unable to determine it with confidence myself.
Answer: 12.4 mm
